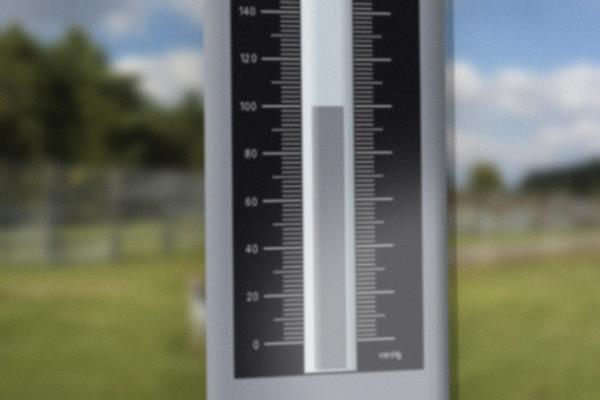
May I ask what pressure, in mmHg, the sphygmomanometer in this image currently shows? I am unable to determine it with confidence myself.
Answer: 100 mmHg
